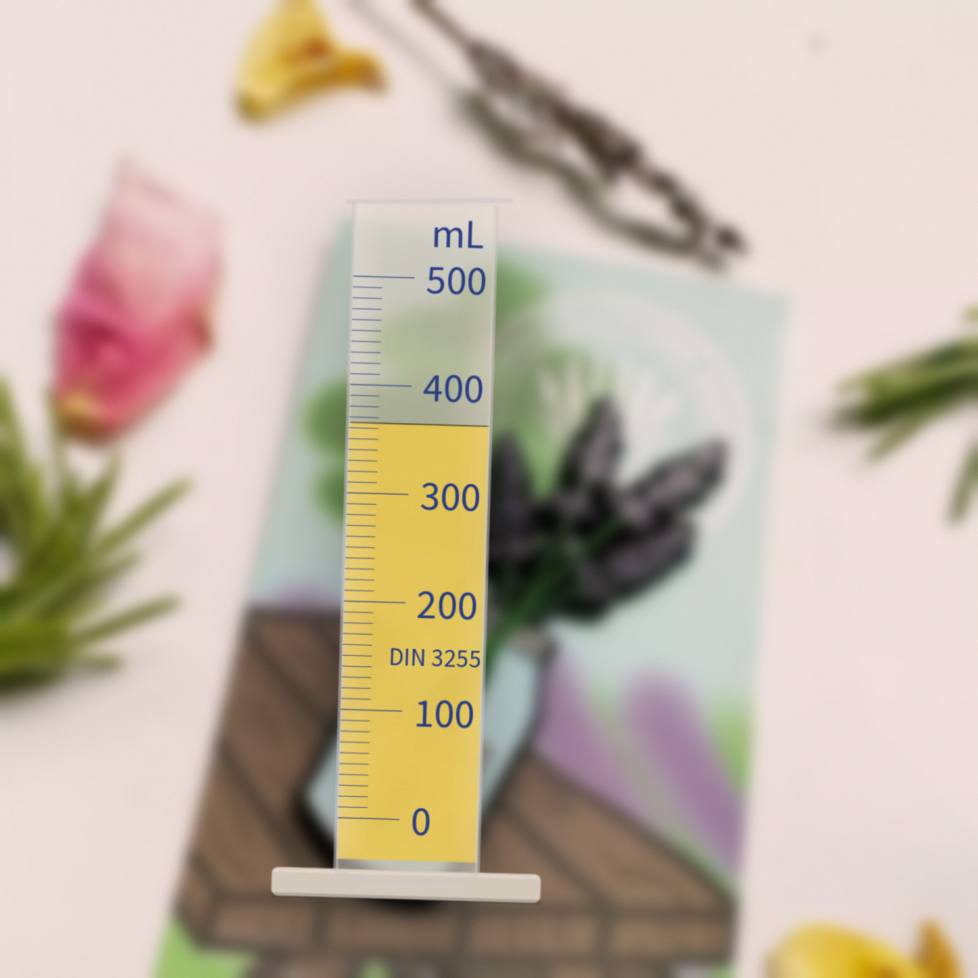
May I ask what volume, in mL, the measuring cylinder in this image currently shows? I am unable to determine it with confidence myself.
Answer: 365 mL
